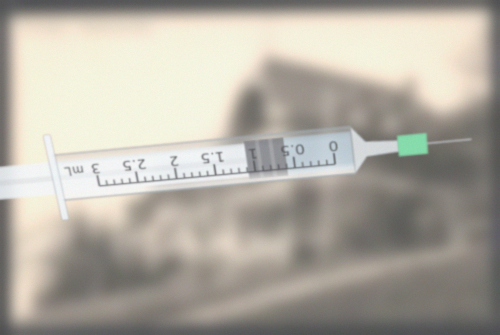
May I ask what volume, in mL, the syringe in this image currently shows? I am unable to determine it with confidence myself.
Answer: 0.6 mL
